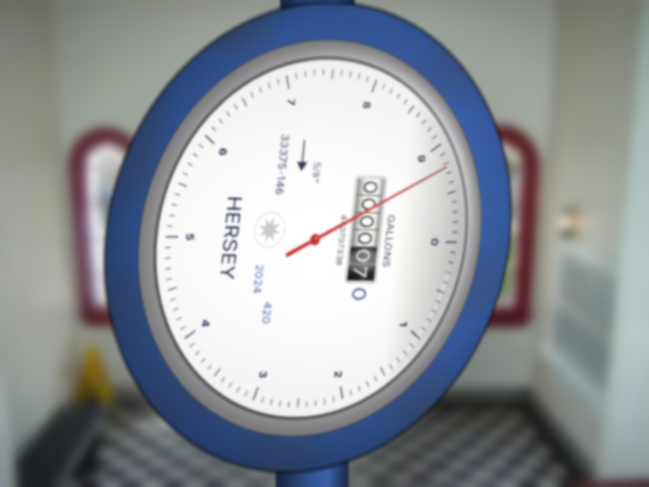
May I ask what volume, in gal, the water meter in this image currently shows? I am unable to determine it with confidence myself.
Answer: 69.2 gal
